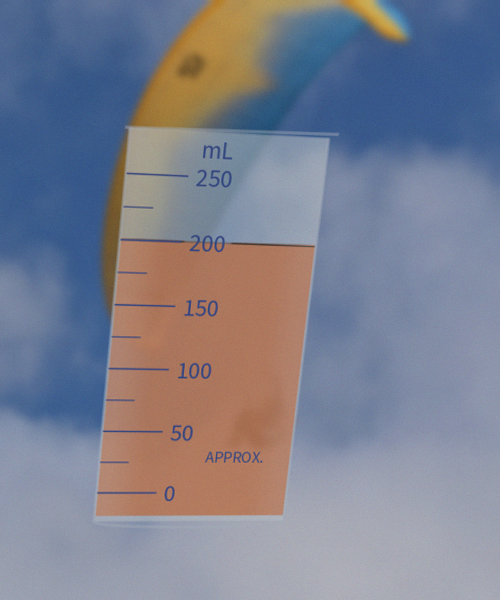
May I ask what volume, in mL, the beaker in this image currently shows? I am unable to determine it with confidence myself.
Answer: 200 mL
